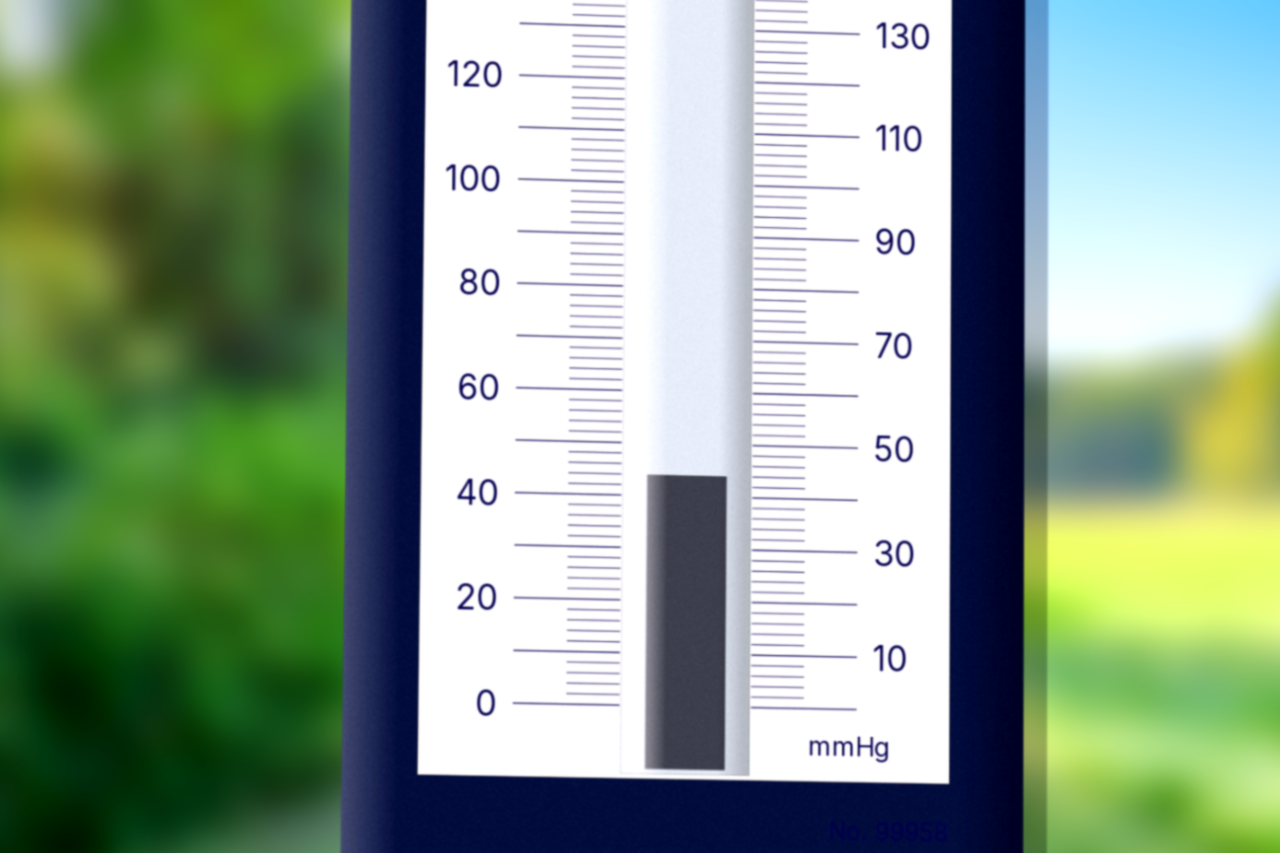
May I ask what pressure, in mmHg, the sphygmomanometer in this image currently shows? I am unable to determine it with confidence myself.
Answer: 44 mmHg
